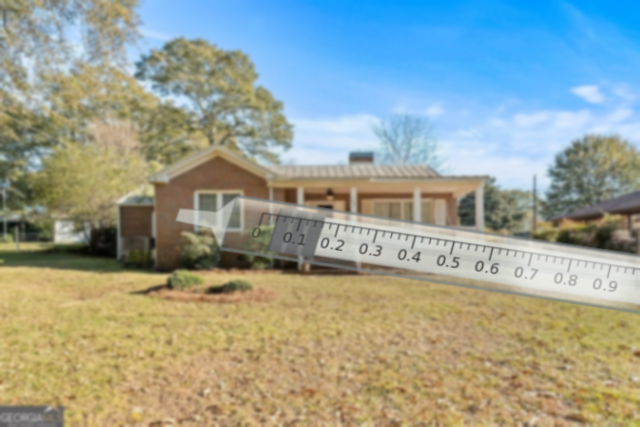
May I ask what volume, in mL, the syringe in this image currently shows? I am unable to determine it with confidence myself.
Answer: 0.04 mL
